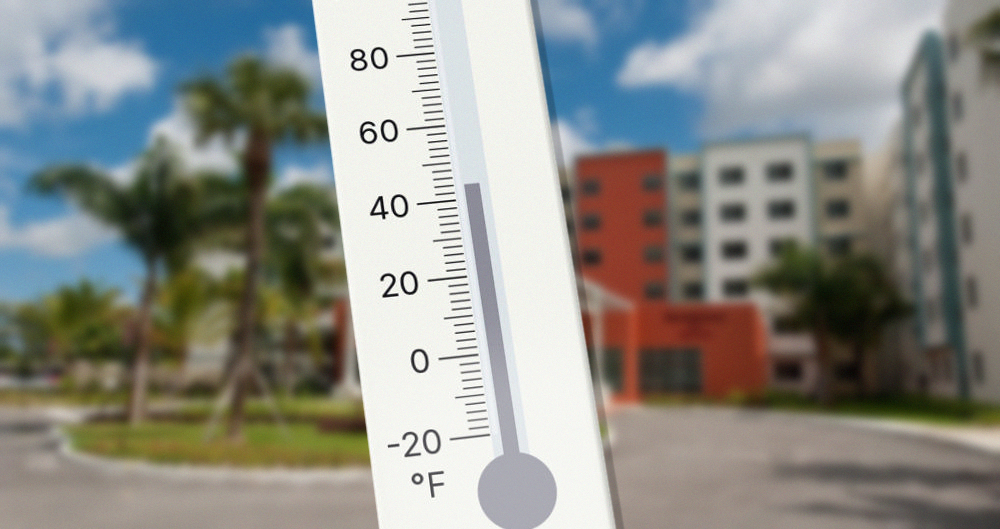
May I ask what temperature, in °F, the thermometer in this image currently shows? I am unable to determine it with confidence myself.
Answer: 44 °F
